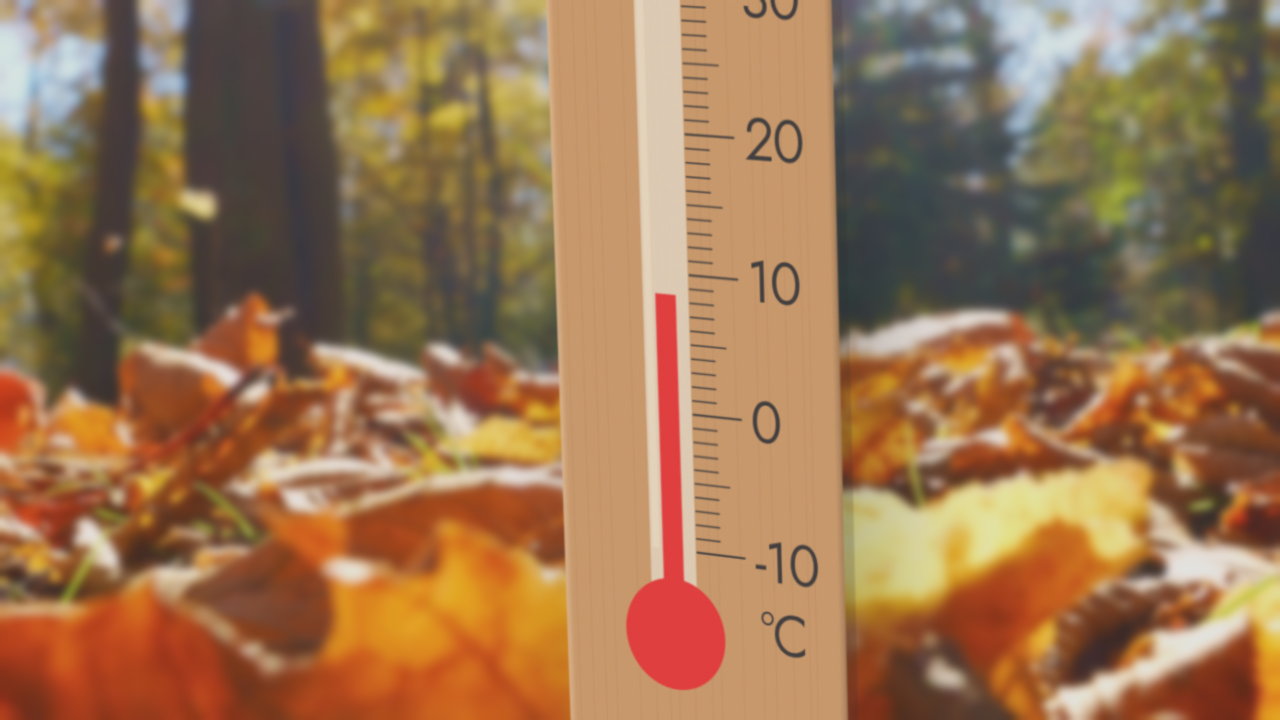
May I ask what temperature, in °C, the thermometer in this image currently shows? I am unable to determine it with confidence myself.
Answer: 8.5 °C
